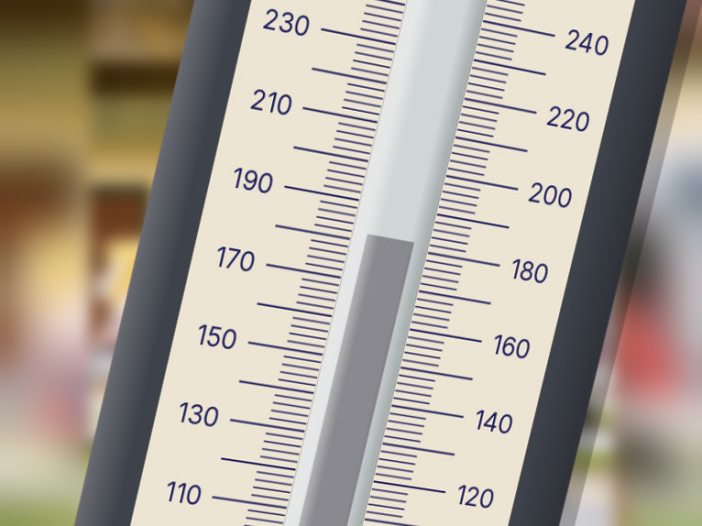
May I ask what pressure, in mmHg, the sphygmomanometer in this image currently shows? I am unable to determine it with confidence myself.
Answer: 182 mmHg
